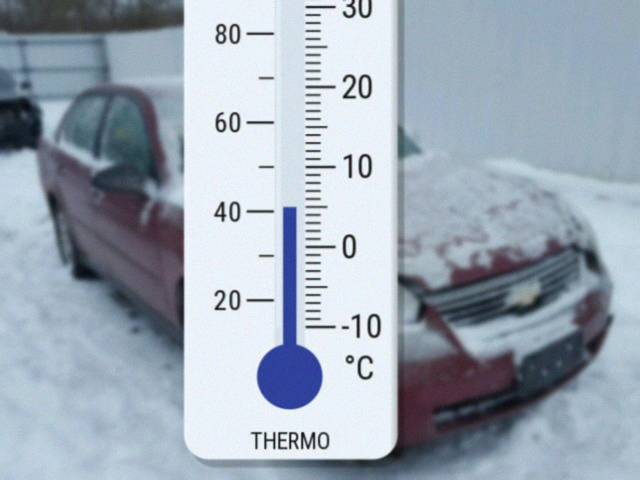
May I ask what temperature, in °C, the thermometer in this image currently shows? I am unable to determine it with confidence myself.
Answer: 5 °C
